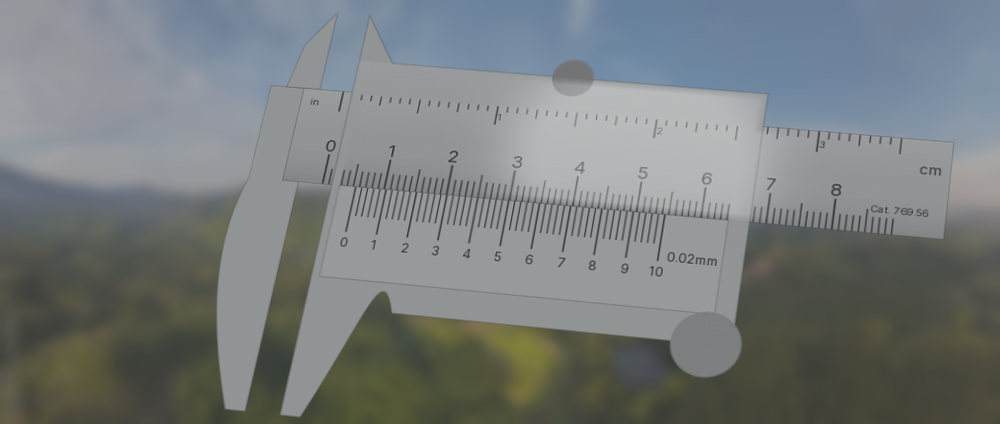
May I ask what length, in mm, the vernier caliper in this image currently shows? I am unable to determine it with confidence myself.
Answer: 5.4 mm
